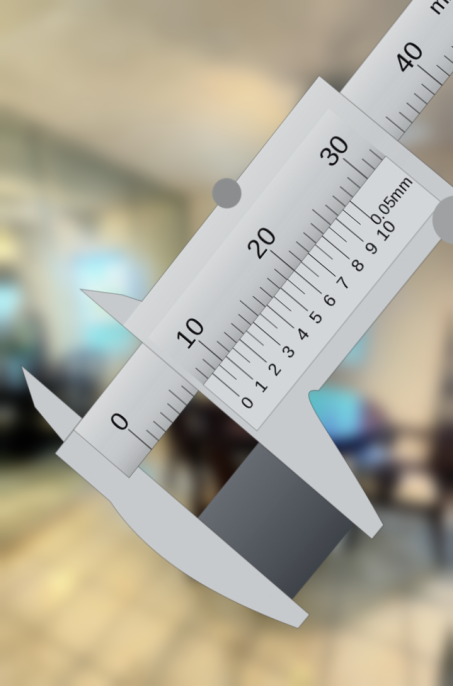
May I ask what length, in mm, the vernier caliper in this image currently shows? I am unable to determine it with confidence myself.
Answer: 8.6 mm
